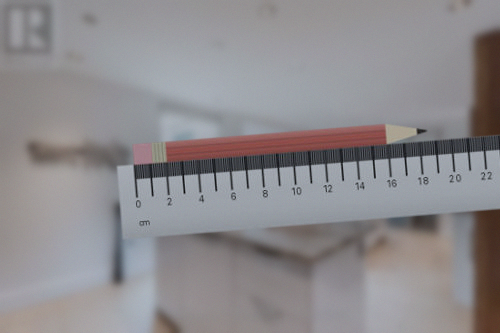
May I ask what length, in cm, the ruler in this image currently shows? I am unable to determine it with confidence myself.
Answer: 18.5 cm
